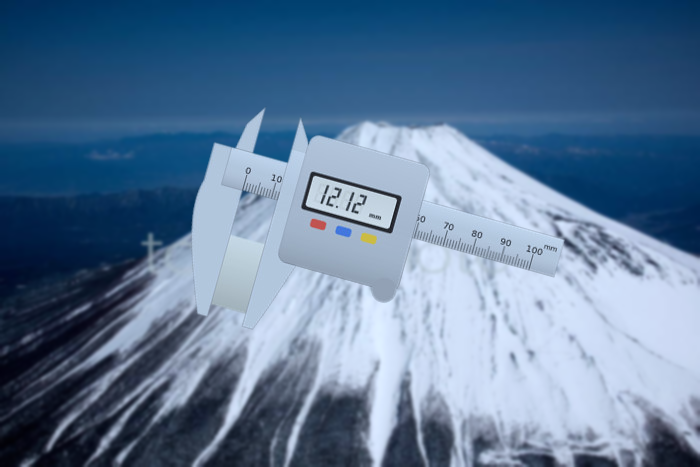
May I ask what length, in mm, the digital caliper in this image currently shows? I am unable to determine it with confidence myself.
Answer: 12.12 mm
